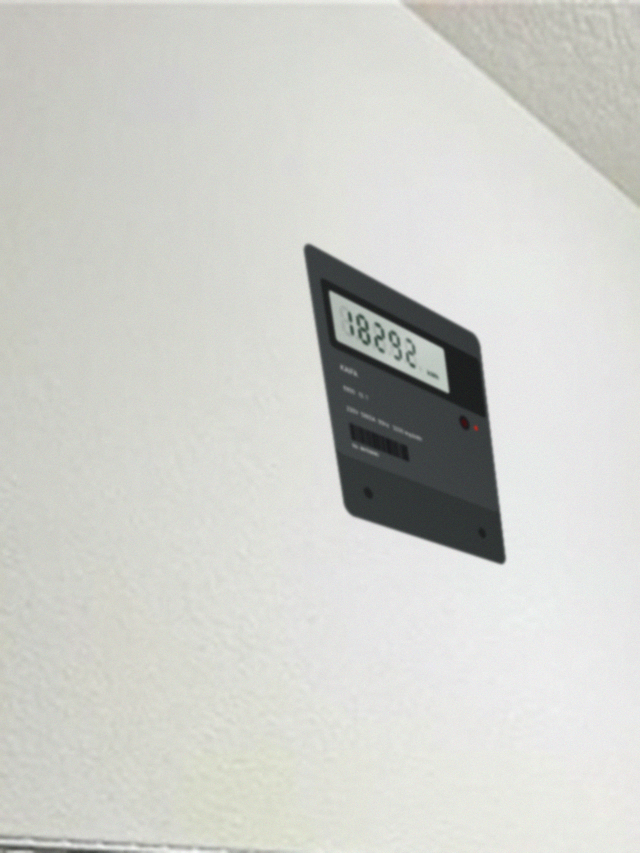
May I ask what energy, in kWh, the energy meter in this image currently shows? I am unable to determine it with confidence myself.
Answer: 18292 kWh
